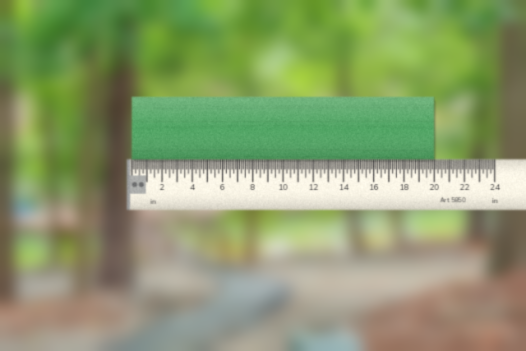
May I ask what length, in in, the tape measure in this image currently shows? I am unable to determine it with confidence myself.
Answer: 20 in
